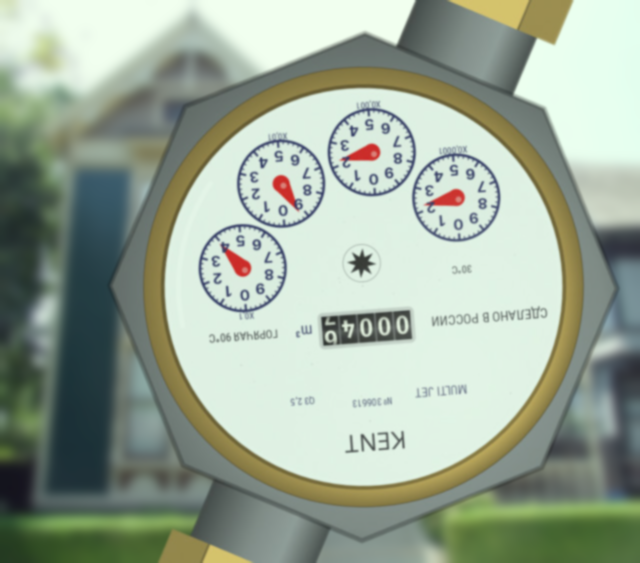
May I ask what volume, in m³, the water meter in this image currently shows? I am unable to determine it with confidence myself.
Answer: 46.3922 m³
